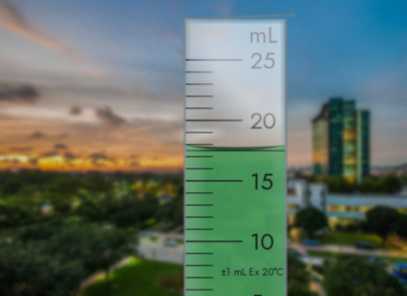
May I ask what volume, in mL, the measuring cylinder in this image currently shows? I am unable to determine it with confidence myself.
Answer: 17.5 mL
